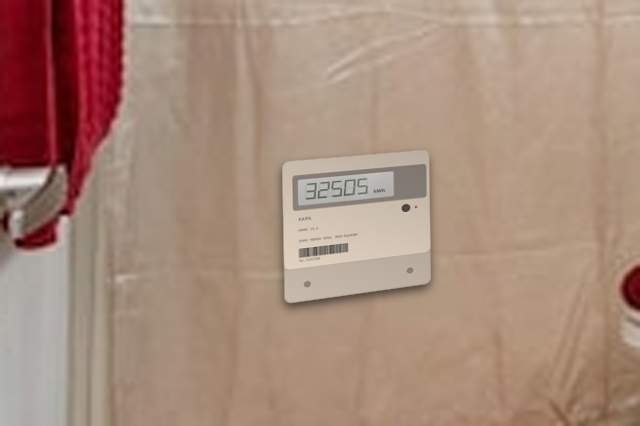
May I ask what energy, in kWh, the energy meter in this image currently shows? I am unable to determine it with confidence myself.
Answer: 32505 kWh
